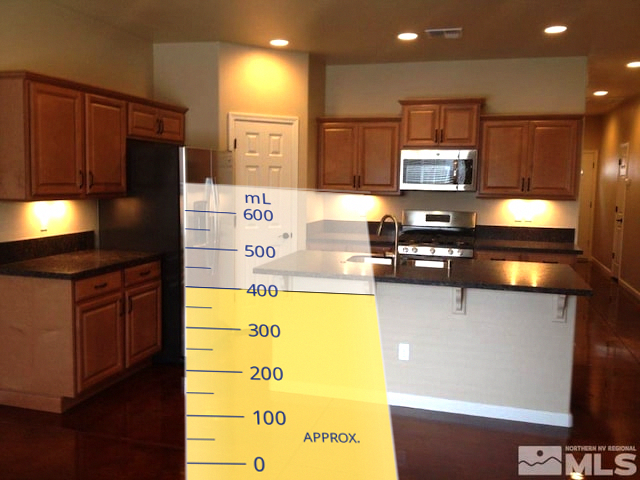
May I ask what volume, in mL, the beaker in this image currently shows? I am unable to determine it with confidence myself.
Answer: 400 mL
